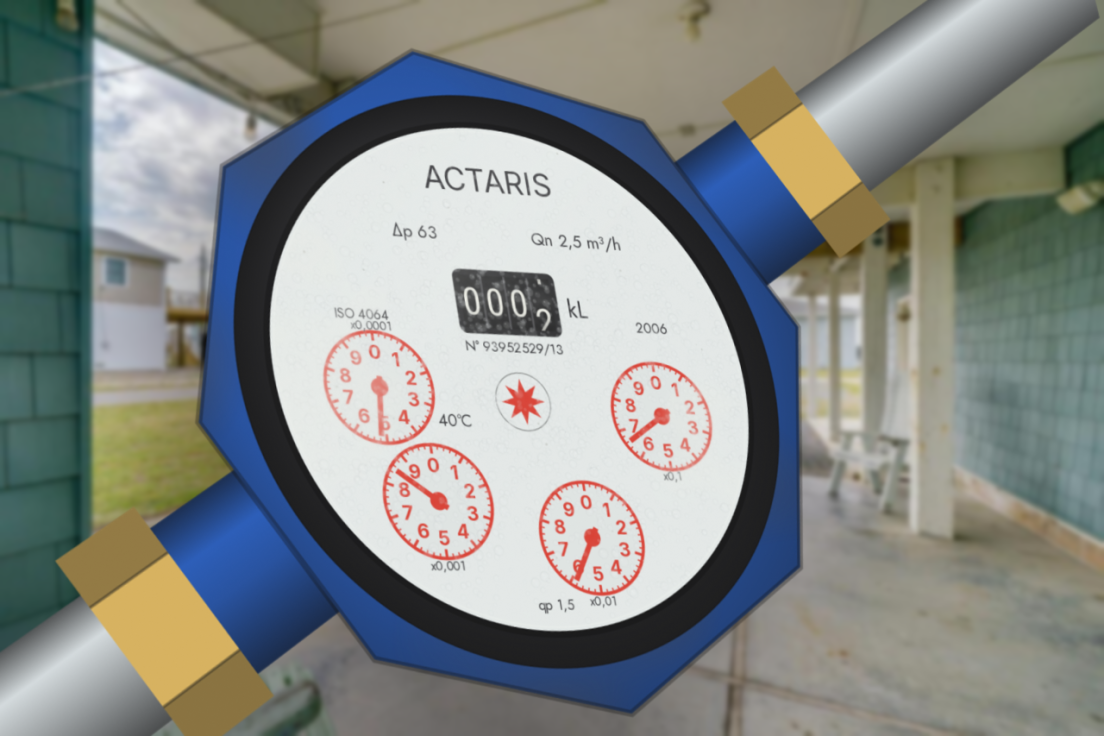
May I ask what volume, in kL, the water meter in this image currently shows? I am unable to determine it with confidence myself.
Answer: 1.6585 kL
